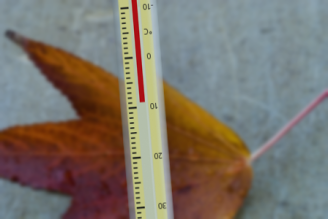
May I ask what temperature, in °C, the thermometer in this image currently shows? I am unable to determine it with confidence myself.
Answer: 9 °C
